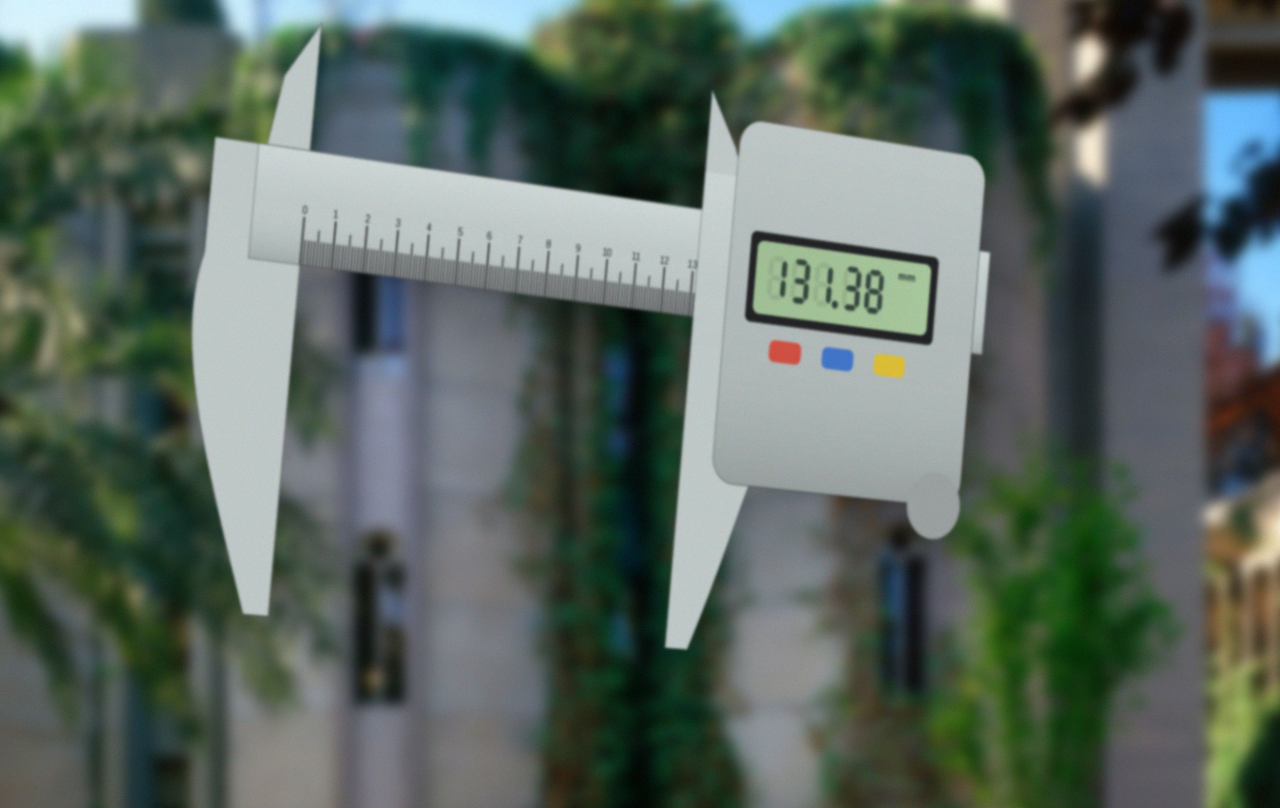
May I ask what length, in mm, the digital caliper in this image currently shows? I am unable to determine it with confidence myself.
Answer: 131.38 mm
